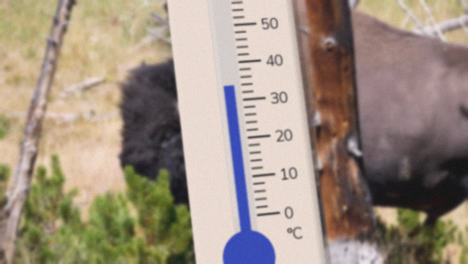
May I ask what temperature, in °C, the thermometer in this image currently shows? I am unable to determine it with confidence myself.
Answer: 34 °C
